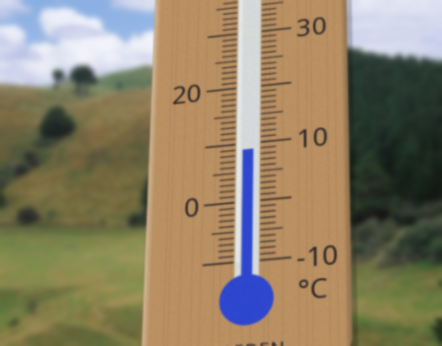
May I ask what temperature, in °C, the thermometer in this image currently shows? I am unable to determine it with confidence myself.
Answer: 9 °C
